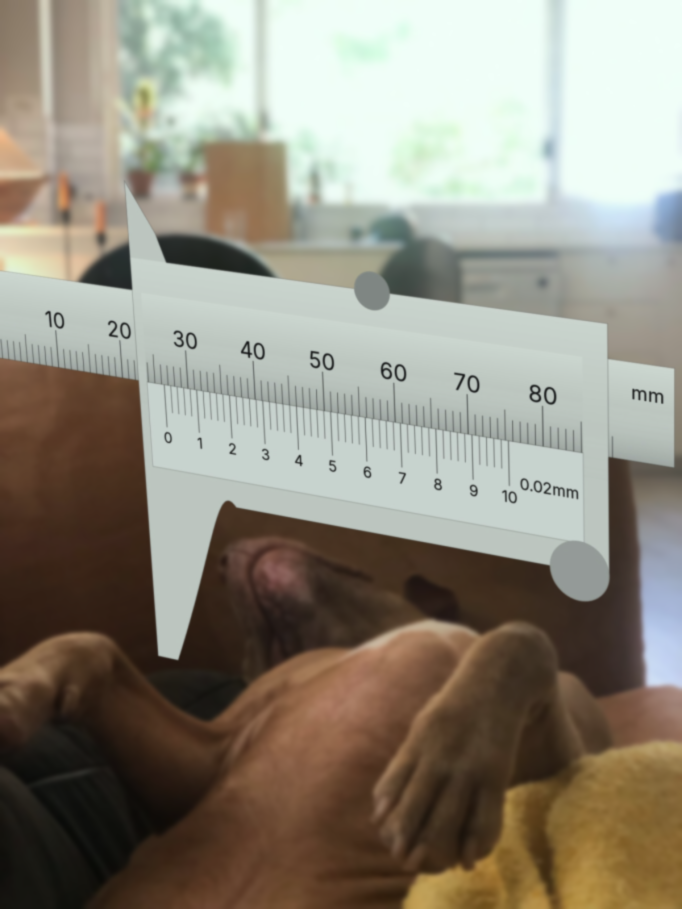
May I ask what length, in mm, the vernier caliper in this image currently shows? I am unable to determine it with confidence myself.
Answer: 26.4 mm
